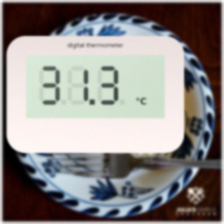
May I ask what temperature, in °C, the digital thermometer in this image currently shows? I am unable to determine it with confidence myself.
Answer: 31.3 °C
